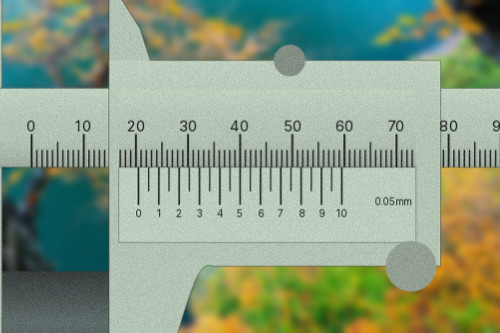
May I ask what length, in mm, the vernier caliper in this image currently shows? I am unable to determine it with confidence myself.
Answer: 20.5 mm
